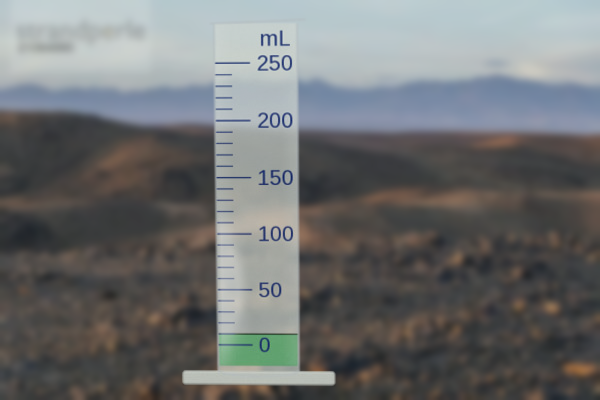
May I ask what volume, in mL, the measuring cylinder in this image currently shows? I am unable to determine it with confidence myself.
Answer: 10 mL
